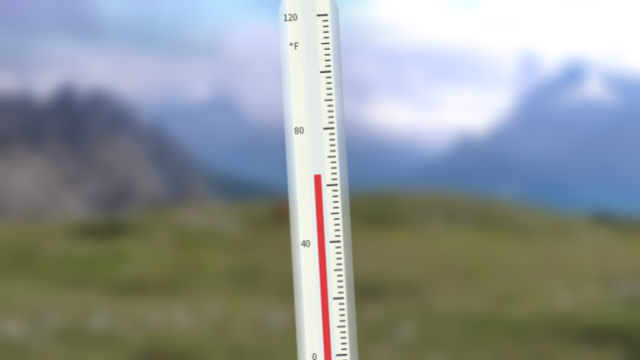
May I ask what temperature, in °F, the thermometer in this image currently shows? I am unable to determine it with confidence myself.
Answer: 64 °F
